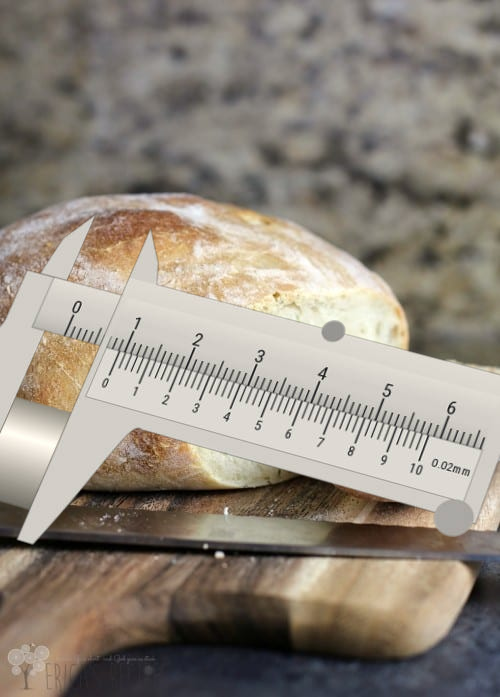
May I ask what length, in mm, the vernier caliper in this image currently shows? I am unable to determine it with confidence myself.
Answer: 9.2 mm
